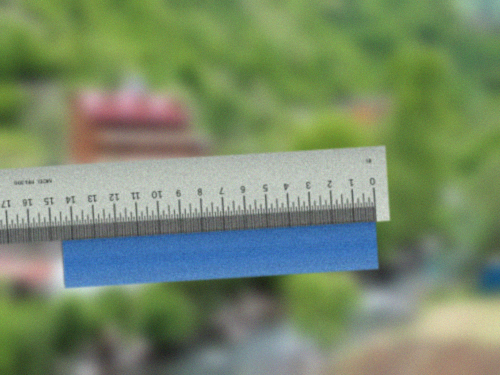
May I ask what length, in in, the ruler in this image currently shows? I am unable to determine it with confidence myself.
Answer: 14.5 in
